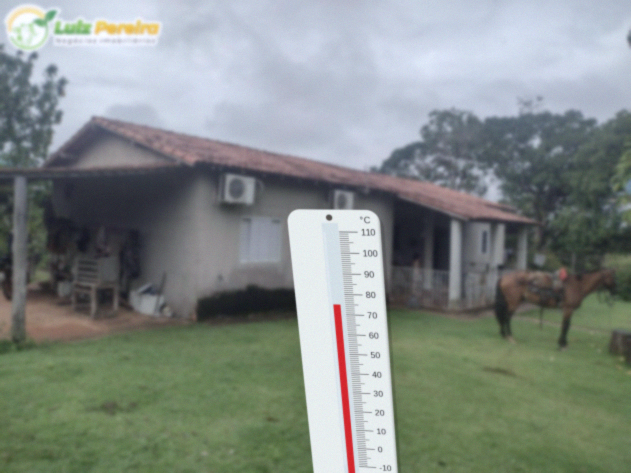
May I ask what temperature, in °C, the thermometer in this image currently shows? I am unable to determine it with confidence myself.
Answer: 75 °C
